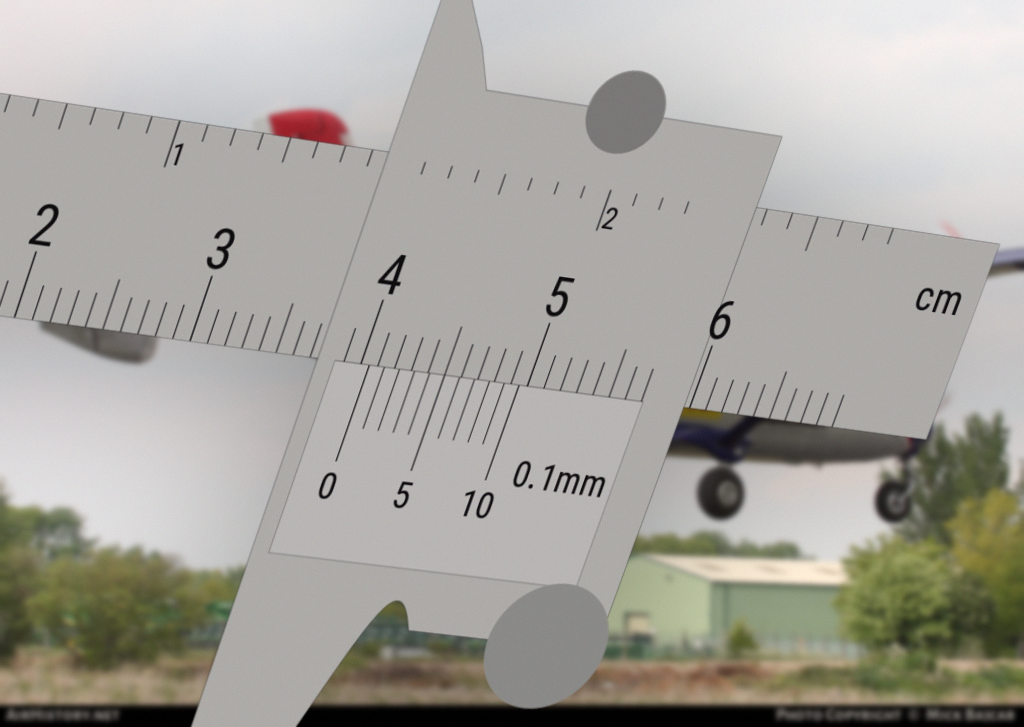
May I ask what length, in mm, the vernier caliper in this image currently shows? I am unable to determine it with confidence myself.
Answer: 40.5 mm
